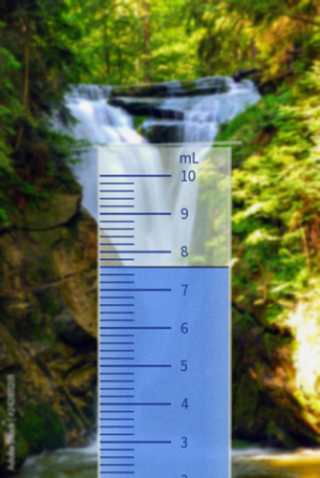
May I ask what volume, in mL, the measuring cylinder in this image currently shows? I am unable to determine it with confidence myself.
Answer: 7.6 mL
